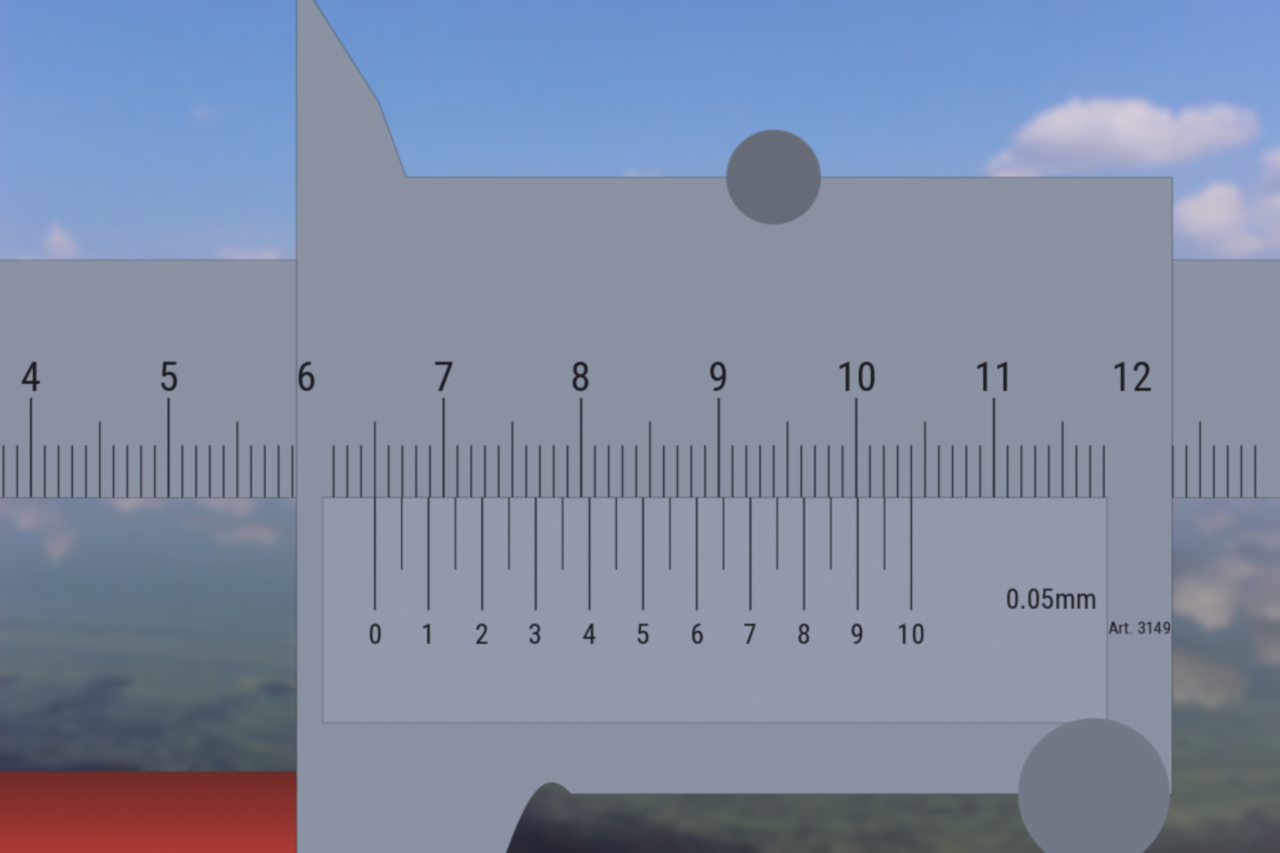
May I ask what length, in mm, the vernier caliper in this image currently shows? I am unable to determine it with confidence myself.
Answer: 65.0 mm
